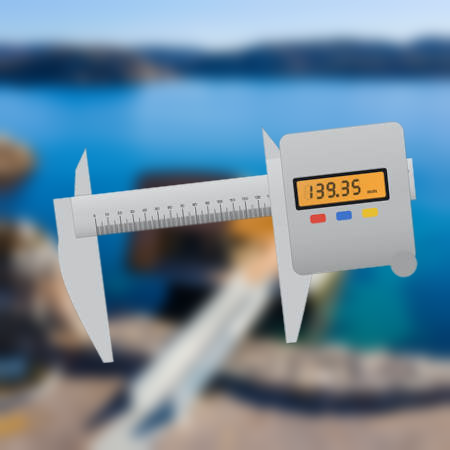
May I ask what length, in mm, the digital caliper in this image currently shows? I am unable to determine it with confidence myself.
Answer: 139.35 mm
